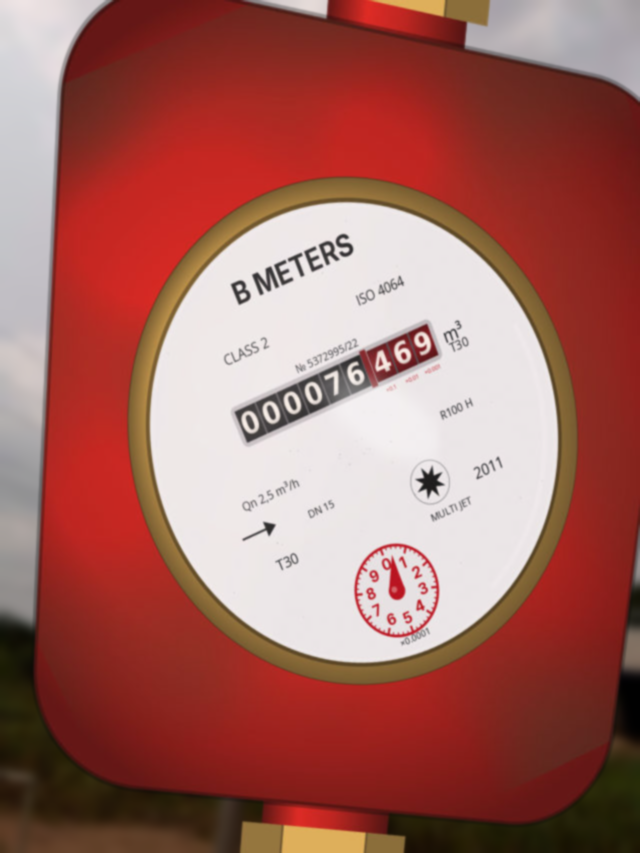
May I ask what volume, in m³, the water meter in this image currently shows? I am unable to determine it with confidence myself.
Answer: 76.4690 m³
